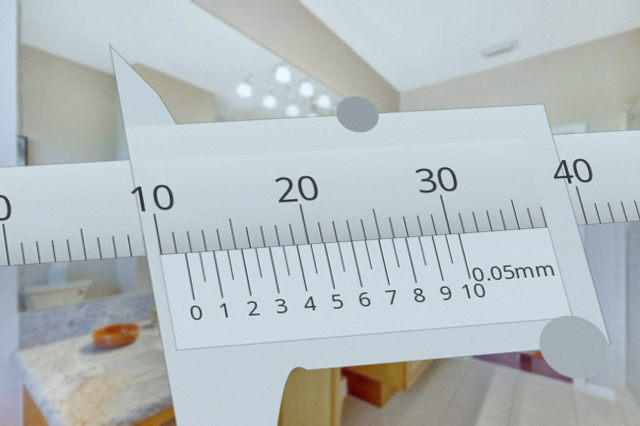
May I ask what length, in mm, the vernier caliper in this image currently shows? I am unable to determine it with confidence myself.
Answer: 11.6 mm
